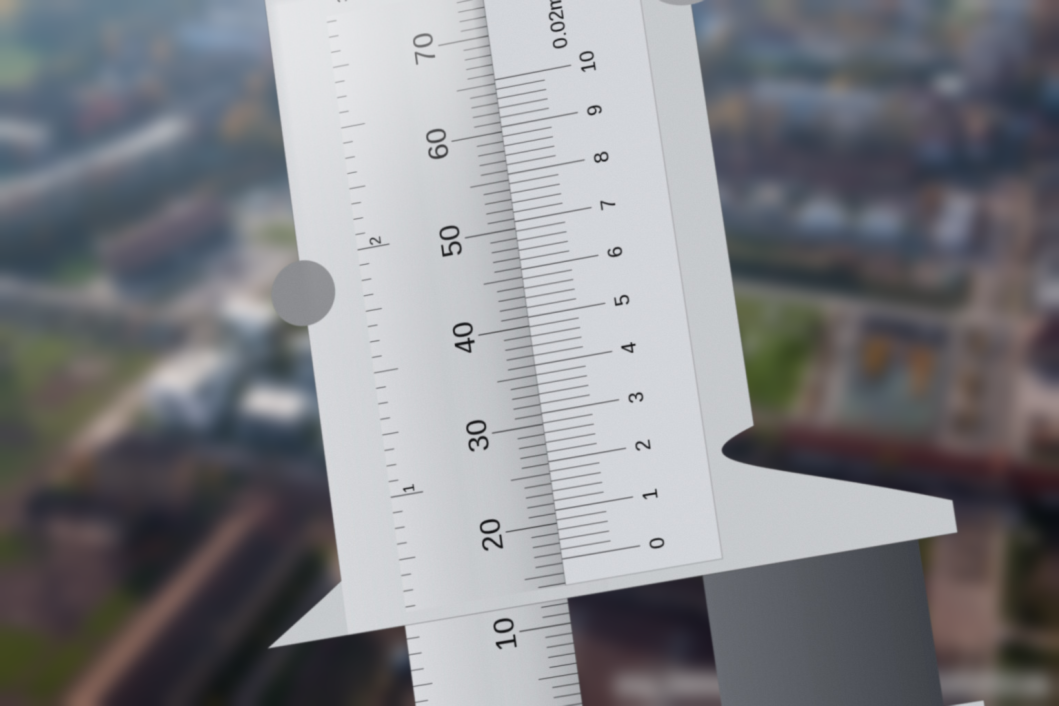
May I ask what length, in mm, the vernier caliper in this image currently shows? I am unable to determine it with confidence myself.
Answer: 16.4 mm
